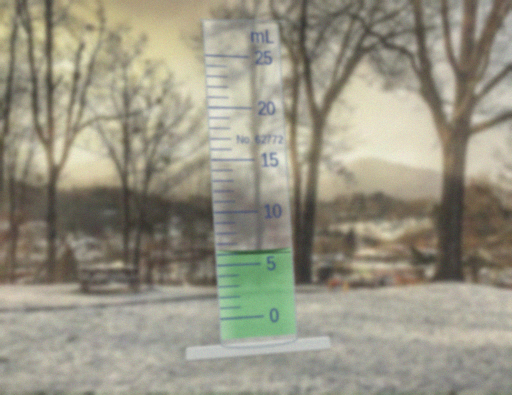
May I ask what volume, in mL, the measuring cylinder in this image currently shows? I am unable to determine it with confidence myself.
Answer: 6 mL
